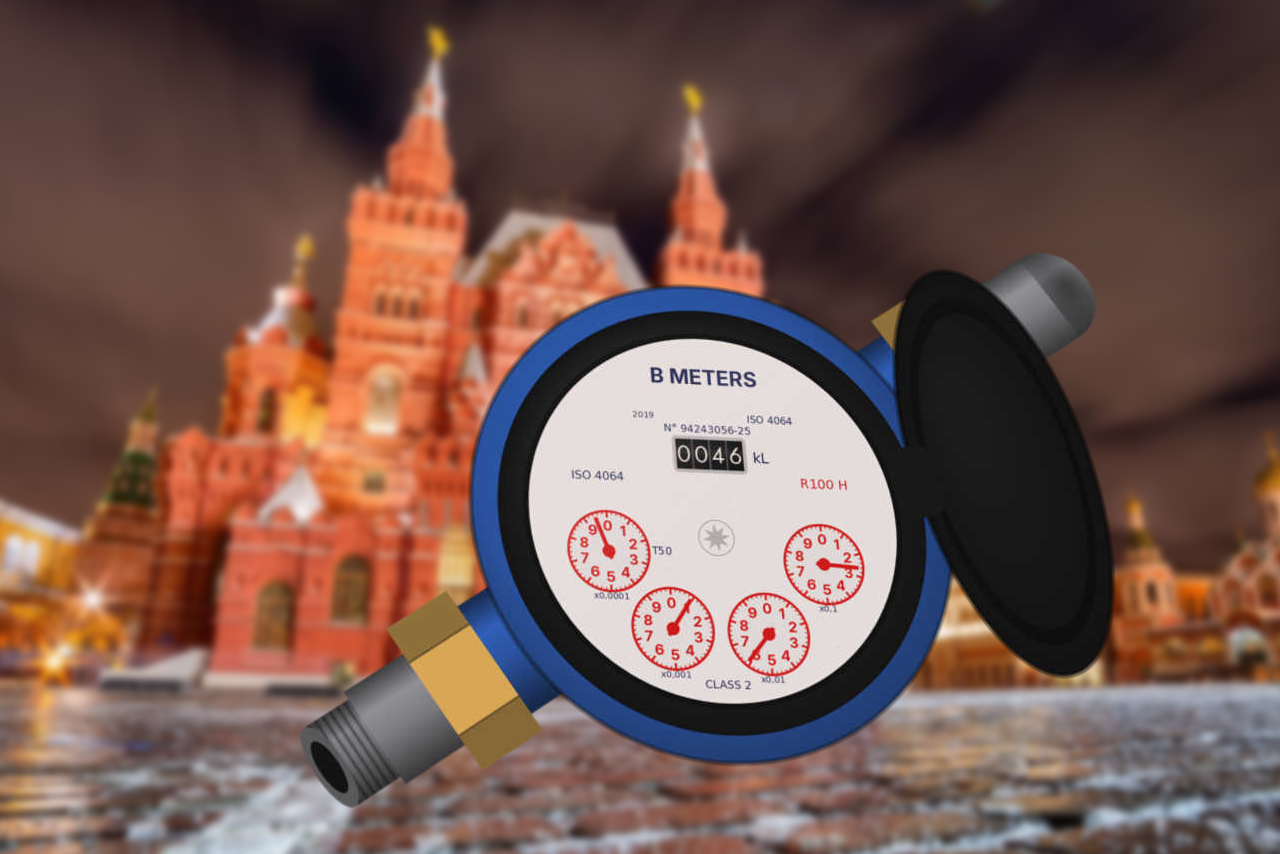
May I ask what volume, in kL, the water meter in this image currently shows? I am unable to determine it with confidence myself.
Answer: 46.2609 kL
